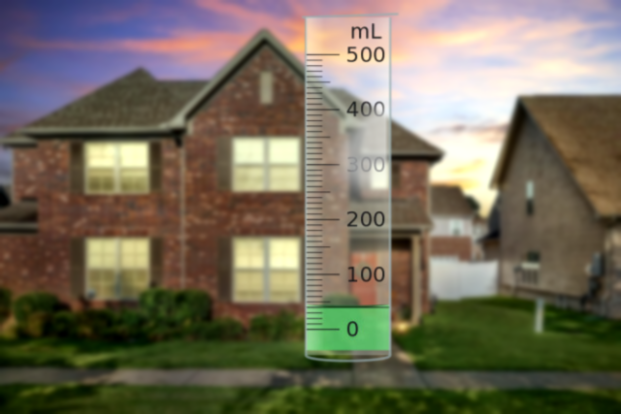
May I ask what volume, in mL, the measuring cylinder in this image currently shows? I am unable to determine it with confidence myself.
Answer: 40 mL
